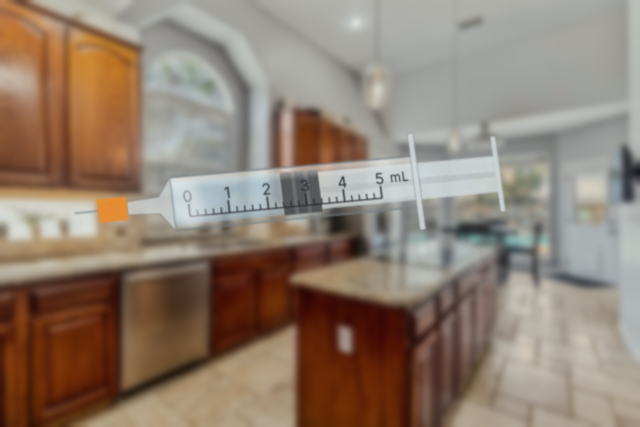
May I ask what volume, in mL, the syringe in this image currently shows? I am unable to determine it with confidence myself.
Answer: 2.4 mL
